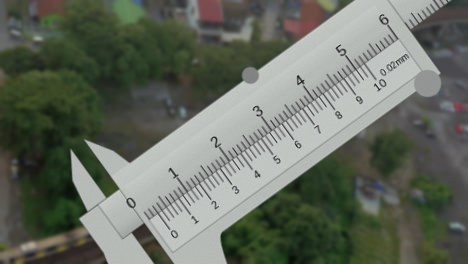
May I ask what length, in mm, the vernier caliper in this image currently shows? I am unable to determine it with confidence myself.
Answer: 3.0 mm
